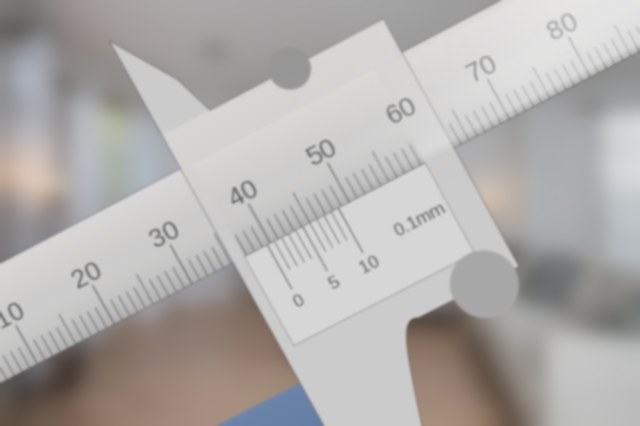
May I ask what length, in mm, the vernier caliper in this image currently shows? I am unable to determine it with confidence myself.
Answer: 39.6 mm
